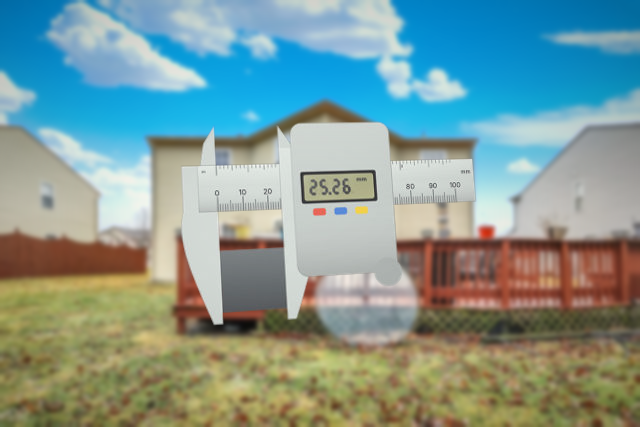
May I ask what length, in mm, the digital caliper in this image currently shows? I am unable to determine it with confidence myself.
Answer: 25.26 mm
